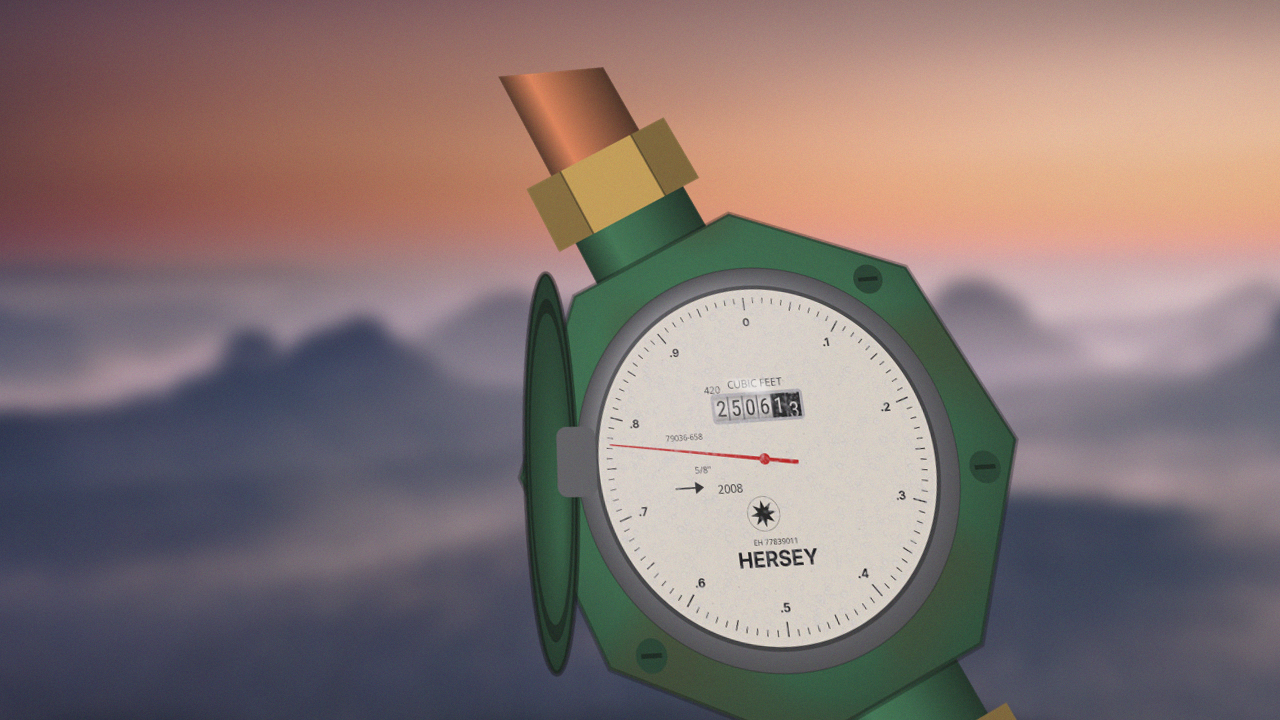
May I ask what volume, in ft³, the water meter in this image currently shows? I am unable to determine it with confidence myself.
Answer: 250612.77 ft³
